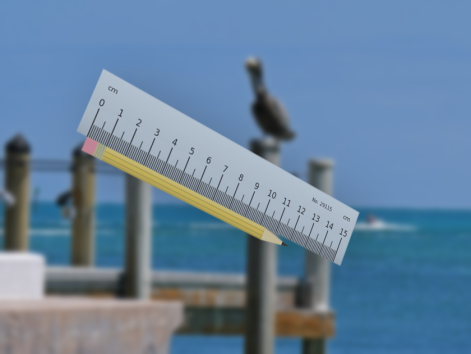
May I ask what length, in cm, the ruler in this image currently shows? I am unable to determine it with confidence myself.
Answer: 12 cm
